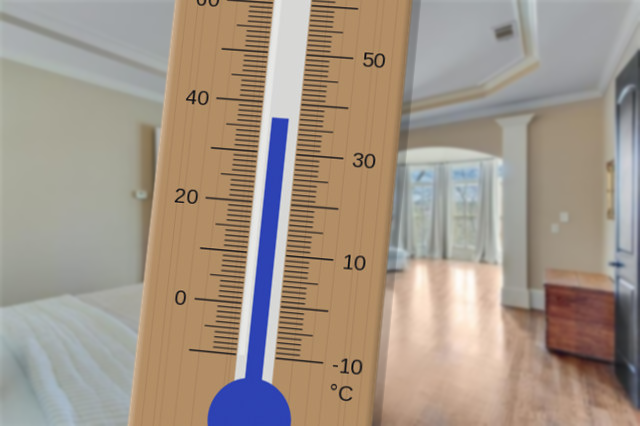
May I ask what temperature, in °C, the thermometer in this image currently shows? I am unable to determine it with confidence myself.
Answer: 37 °C
